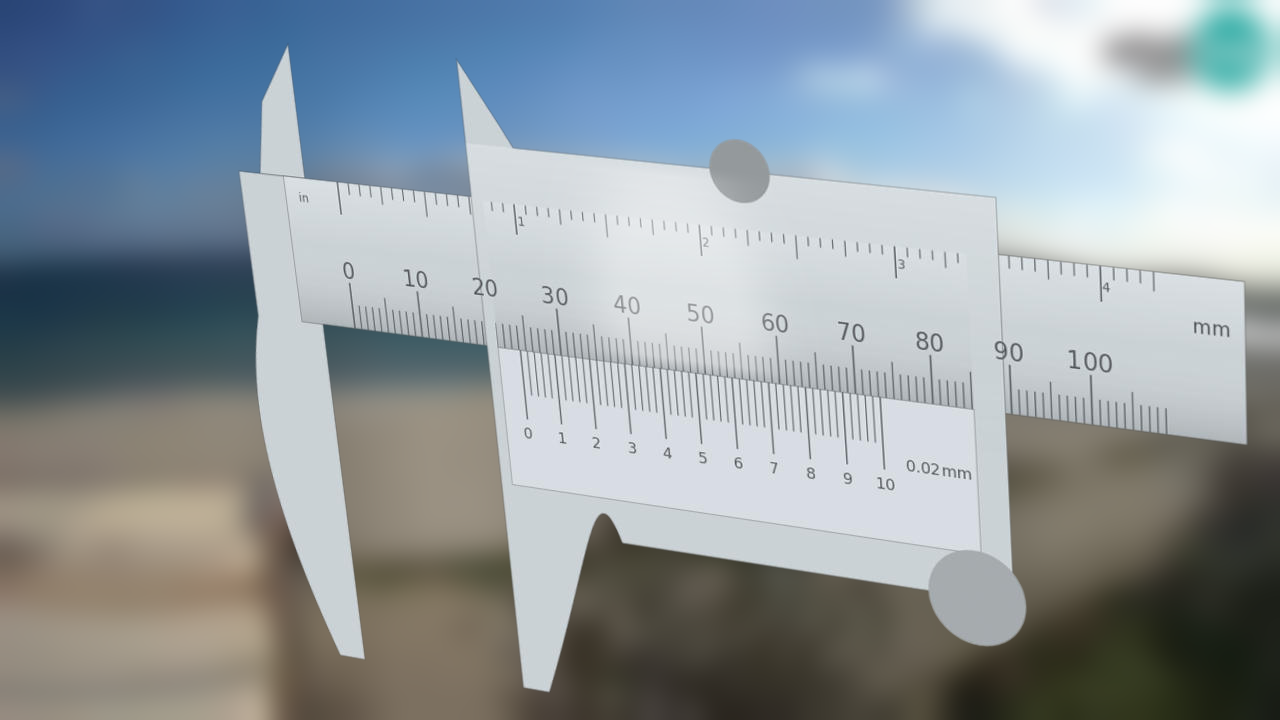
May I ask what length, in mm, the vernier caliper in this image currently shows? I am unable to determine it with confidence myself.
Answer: 24.2 mm
